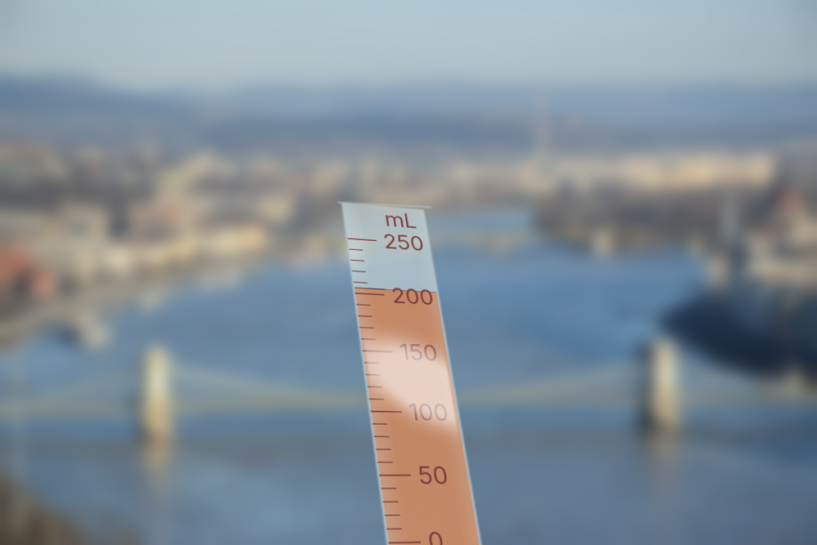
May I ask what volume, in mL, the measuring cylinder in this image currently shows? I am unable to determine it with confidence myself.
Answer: 205 mL
